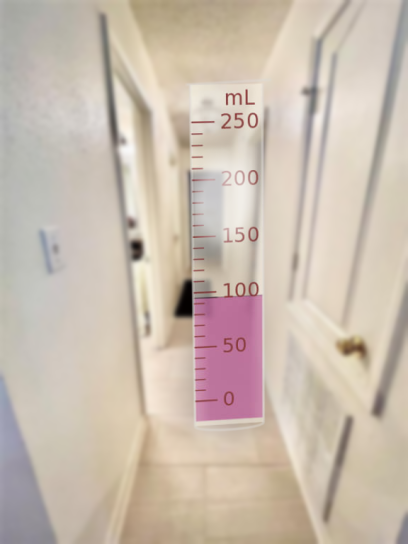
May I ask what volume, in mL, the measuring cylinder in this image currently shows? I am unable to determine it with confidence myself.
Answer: 95 mL
